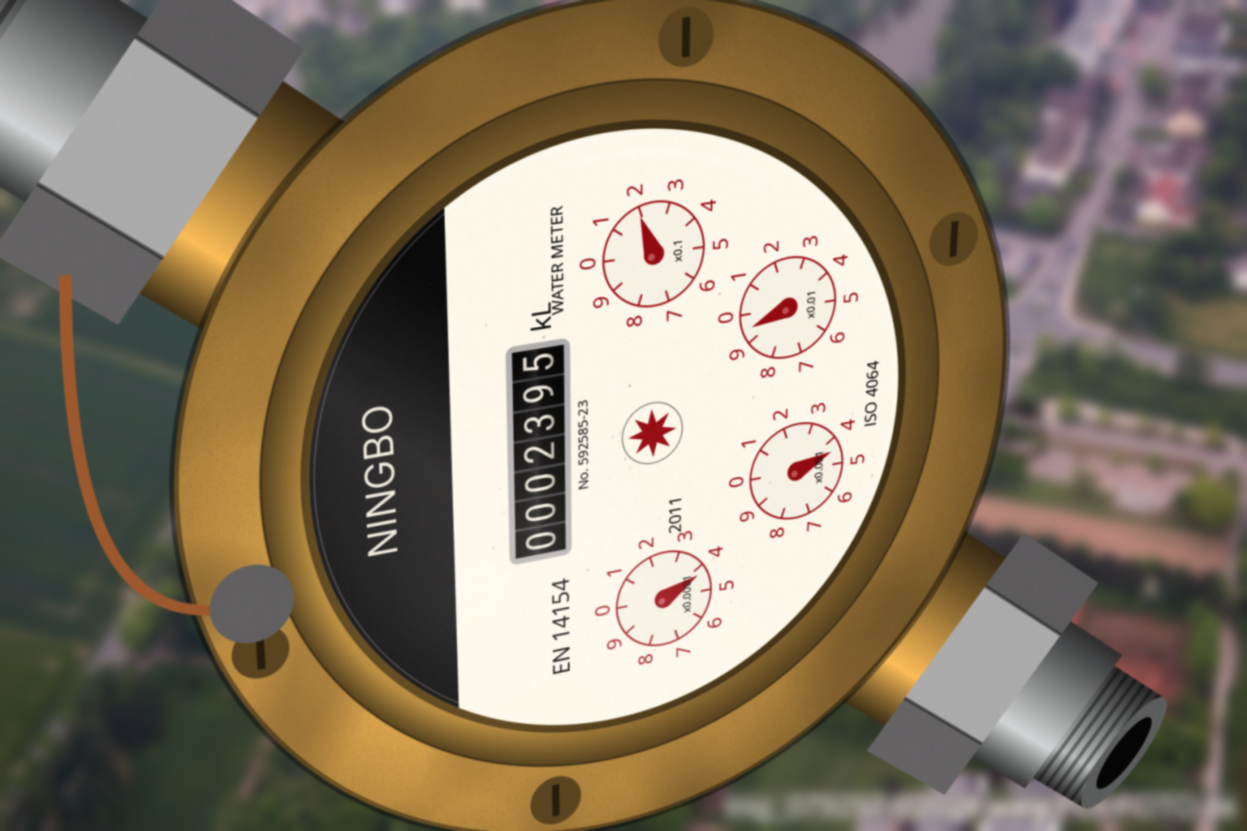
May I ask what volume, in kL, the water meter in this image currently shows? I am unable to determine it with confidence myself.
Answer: 2395.1944 kL
